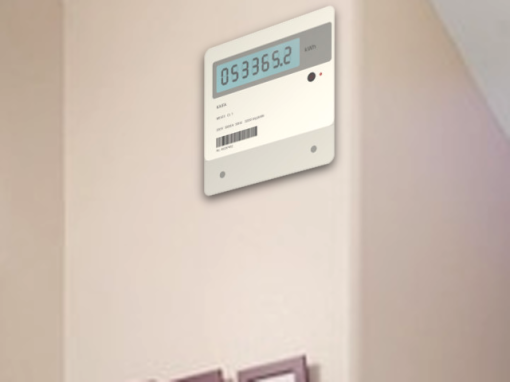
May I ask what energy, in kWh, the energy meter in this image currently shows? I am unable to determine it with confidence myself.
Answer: 53365.2 kWh
